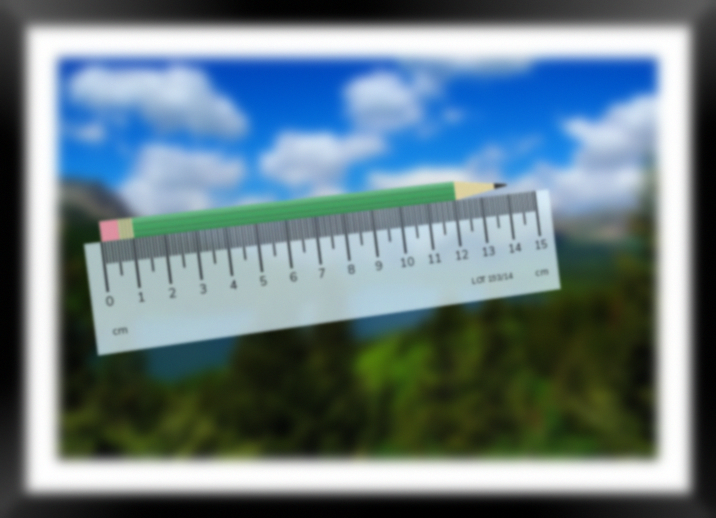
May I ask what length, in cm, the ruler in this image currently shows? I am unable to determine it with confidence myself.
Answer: 14 cm
